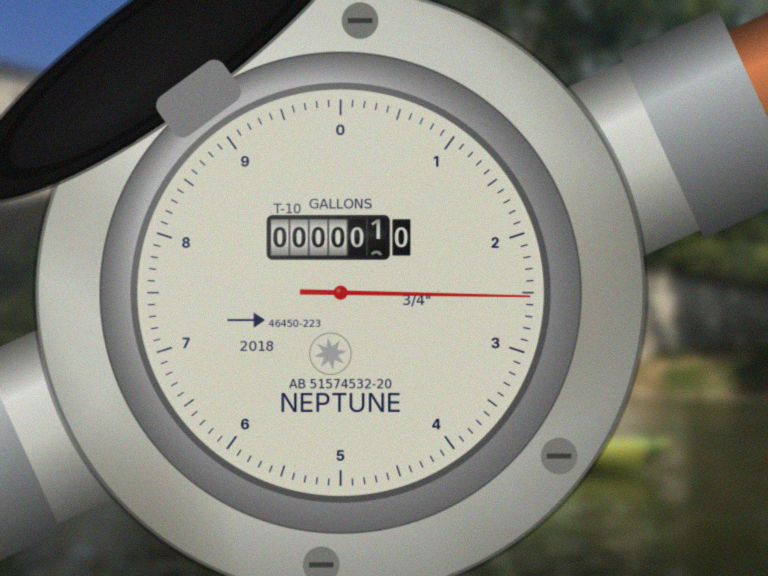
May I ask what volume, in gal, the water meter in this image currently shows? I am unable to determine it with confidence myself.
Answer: 12.5 gal
